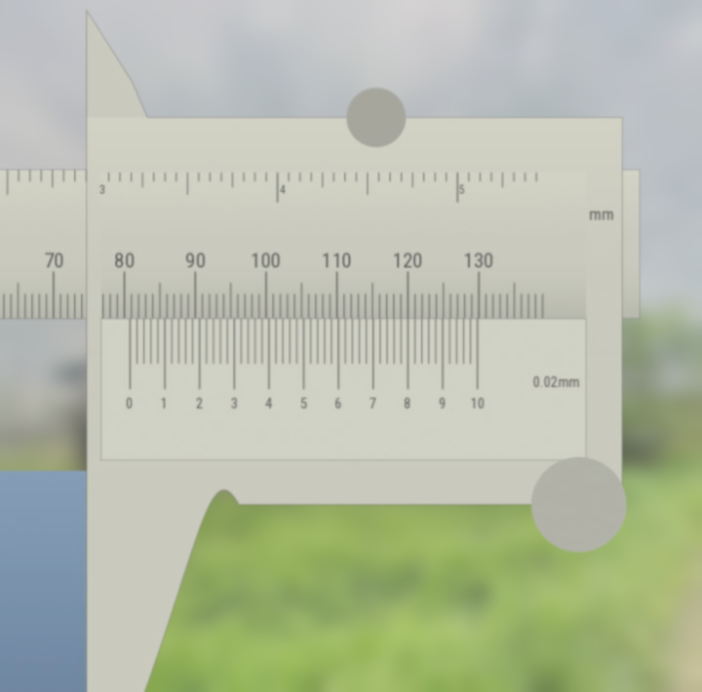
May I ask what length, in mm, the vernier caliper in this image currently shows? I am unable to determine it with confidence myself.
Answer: 80.8 mm
